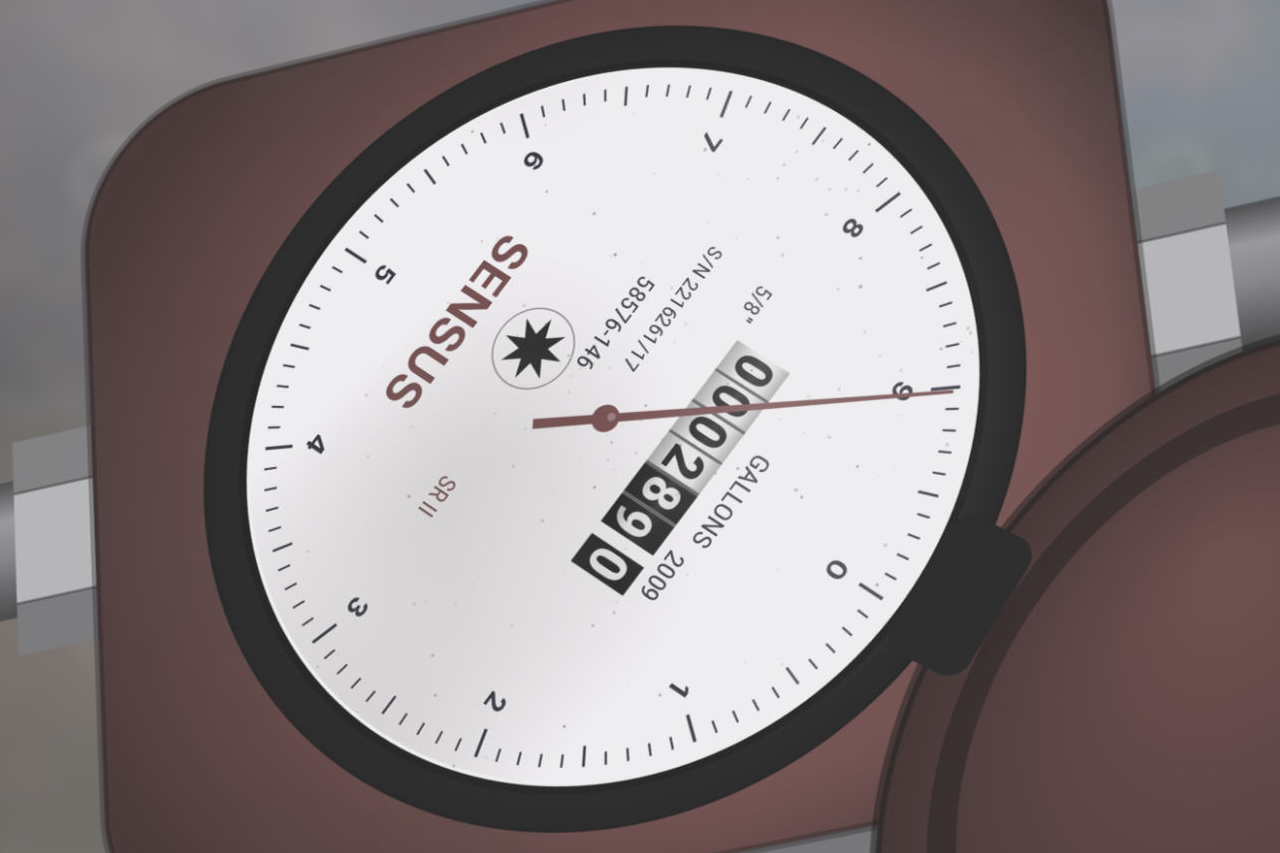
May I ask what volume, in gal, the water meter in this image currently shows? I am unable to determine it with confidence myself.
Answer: 2889.0 gal
